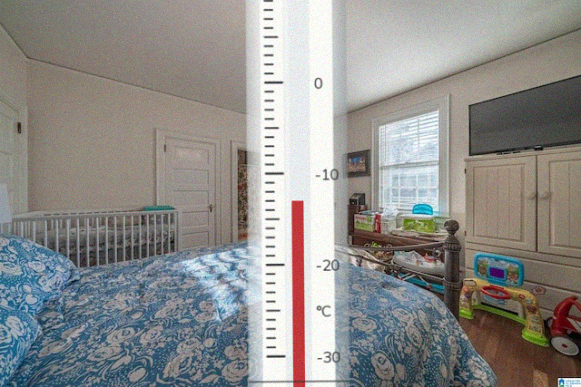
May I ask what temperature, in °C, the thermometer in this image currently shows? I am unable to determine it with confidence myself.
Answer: -13 °C
